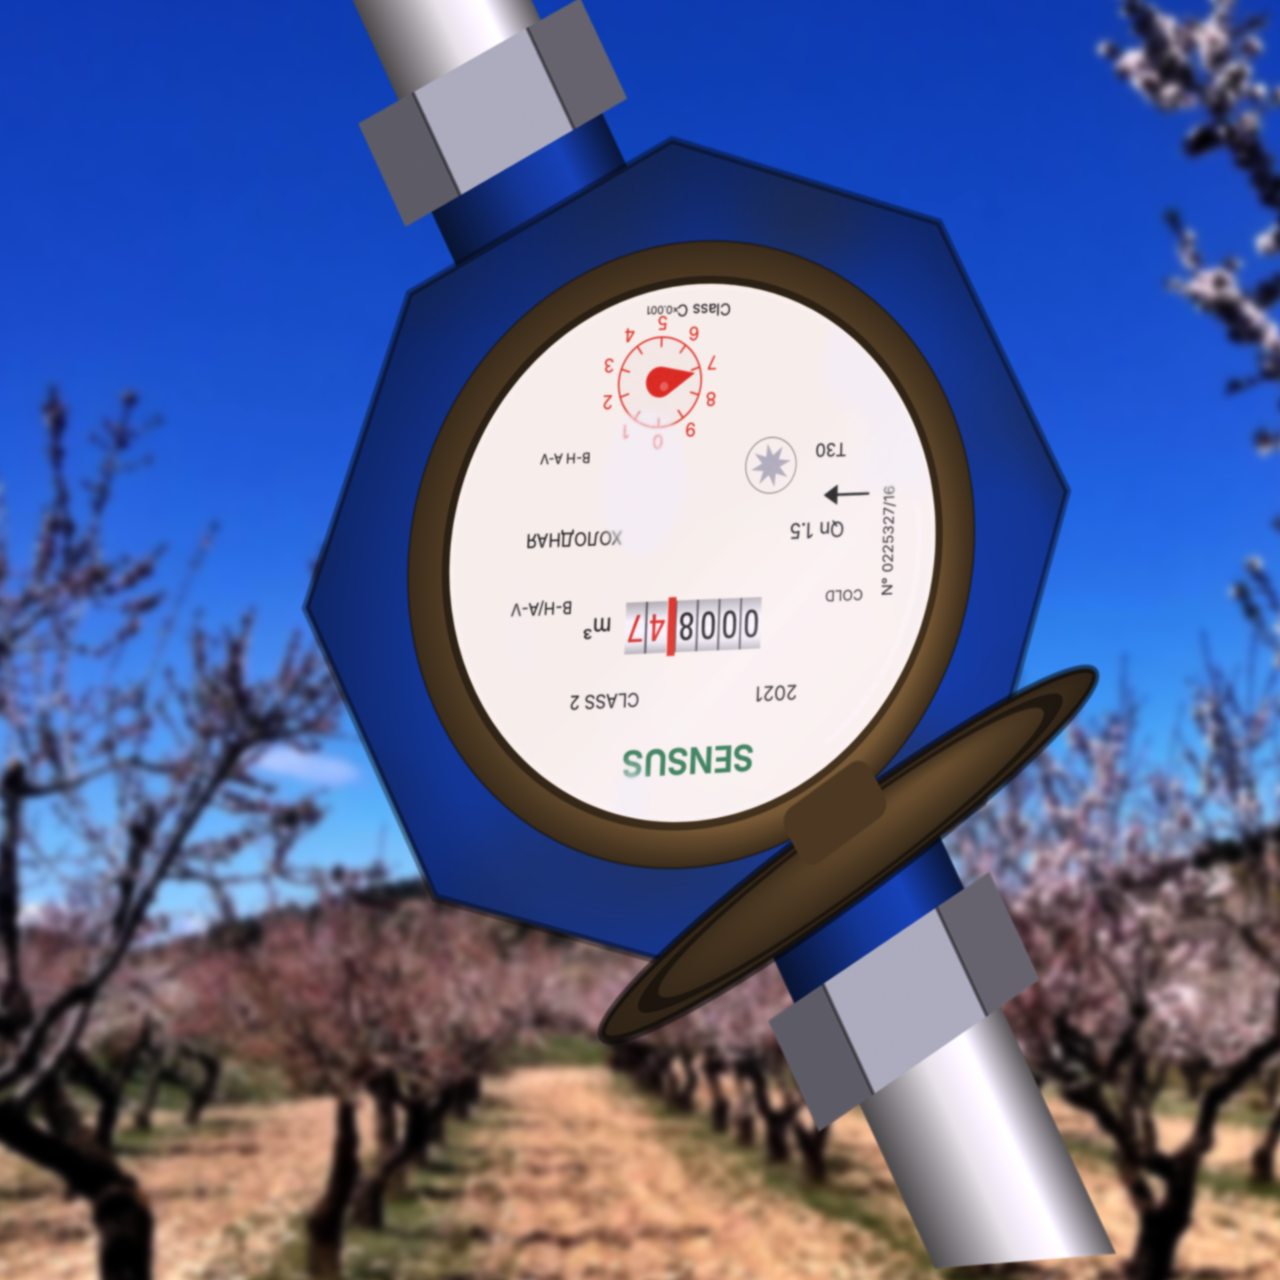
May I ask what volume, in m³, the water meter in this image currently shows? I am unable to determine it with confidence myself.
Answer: 8.477 m³
